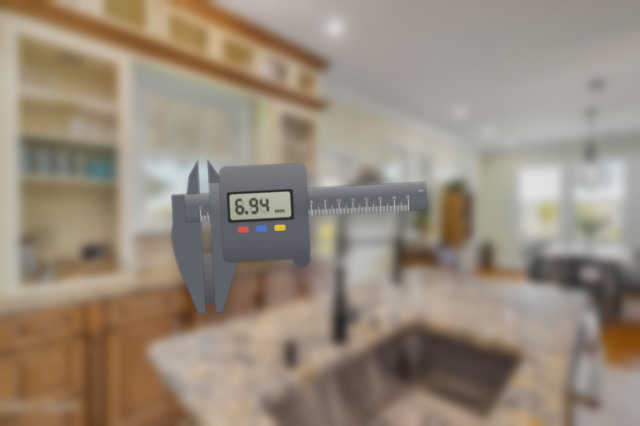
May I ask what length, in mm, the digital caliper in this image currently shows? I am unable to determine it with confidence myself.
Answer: 6.94 mm
